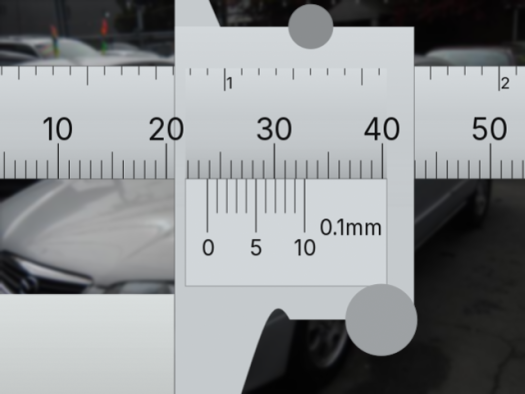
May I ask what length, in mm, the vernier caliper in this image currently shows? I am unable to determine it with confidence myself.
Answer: 23.8 mm
